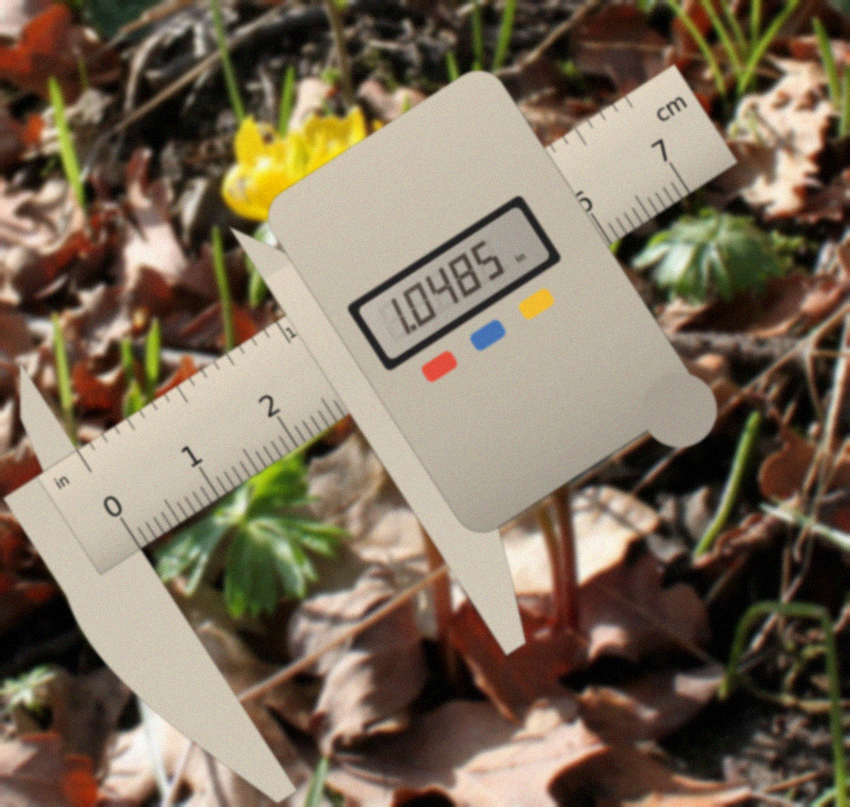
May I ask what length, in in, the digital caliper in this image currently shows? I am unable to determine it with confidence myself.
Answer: 1.0485 in
